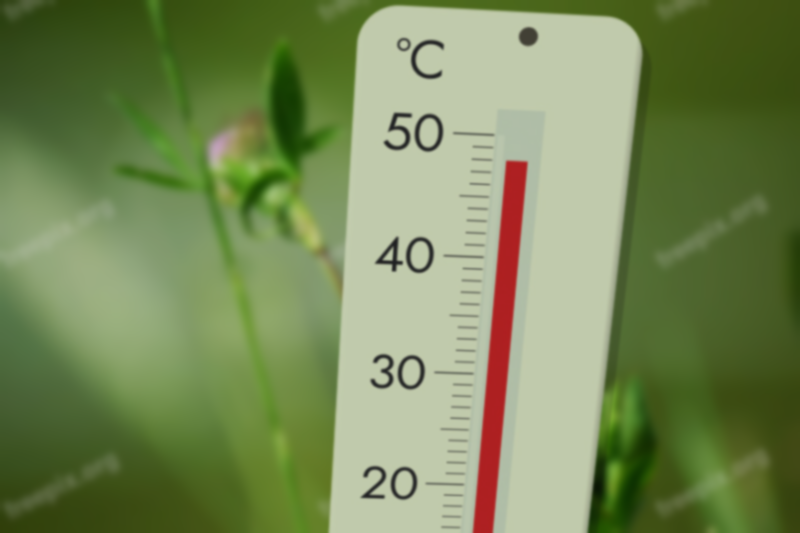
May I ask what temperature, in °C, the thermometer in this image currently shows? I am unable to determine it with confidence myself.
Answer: 48 °C
